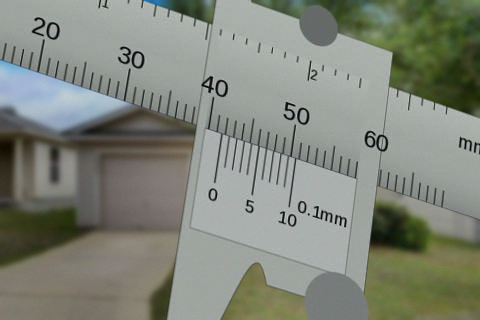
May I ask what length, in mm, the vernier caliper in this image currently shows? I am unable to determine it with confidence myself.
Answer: 41.6 mm
